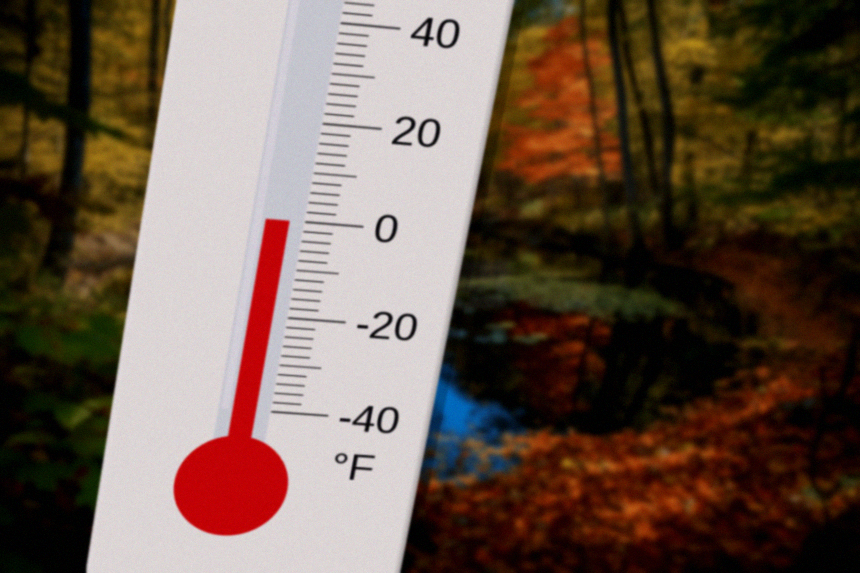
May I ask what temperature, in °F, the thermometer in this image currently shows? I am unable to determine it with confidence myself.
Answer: 0 °F
